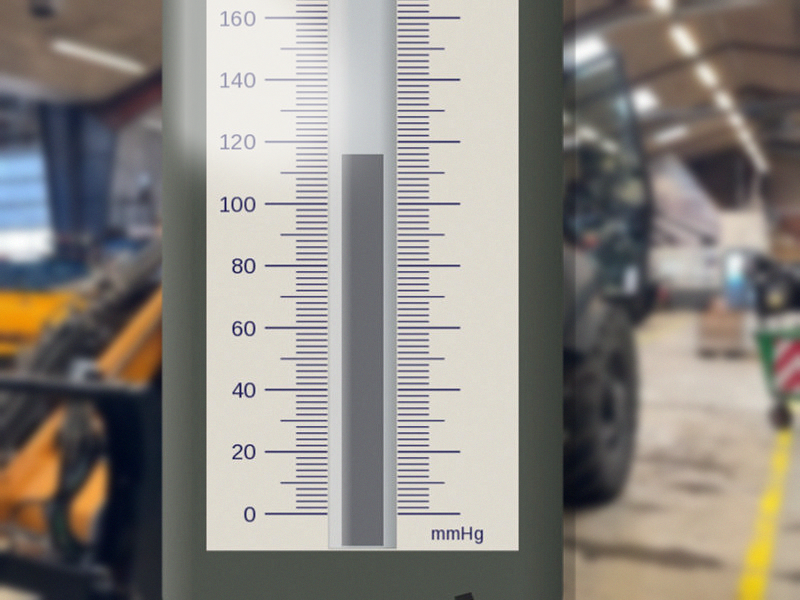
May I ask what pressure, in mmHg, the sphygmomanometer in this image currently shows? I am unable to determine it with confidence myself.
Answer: 116 mmHg
